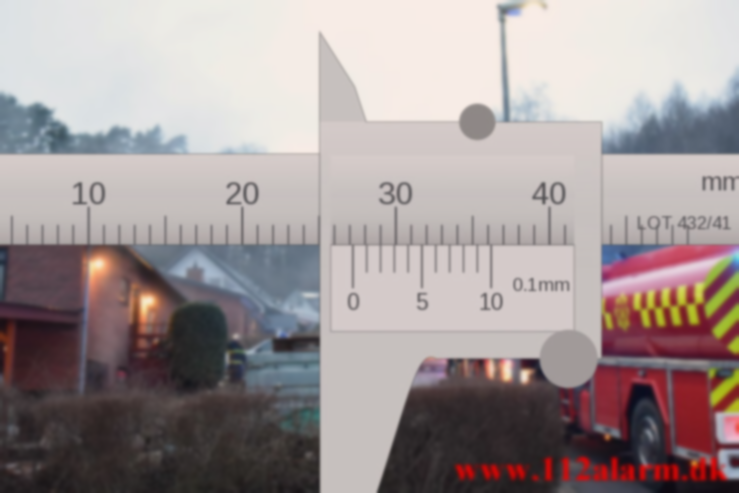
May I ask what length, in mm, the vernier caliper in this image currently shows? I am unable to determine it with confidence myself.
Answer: 27.2 mm
